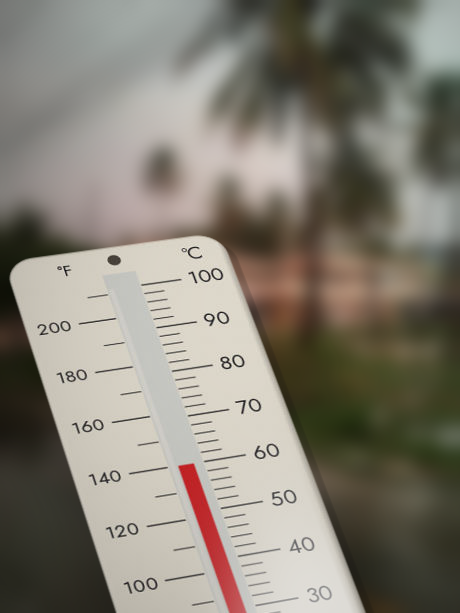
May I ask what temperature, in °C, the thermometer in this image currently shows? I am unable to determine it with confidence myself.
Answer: 60 °C
